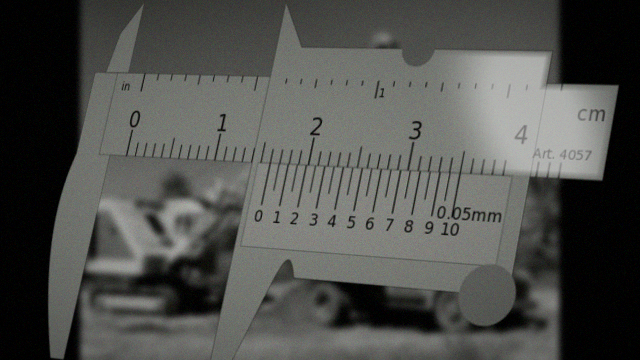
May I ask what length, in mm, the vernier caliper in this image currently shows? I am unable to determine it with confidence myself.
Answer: 16.0 mm
